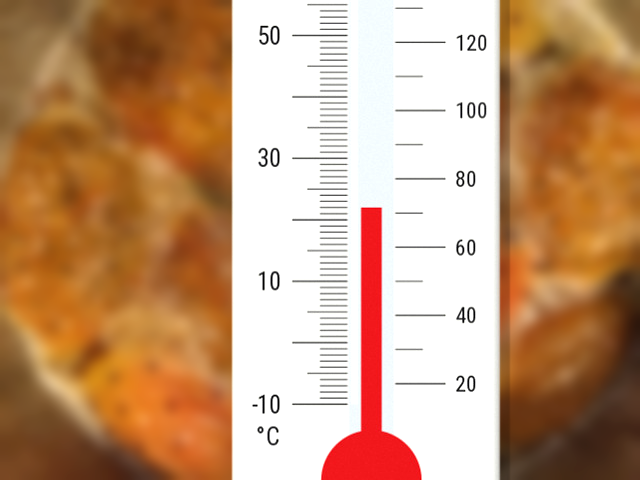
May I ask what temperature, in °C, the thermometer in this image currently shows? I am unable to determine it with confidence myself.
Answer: 22 °C
